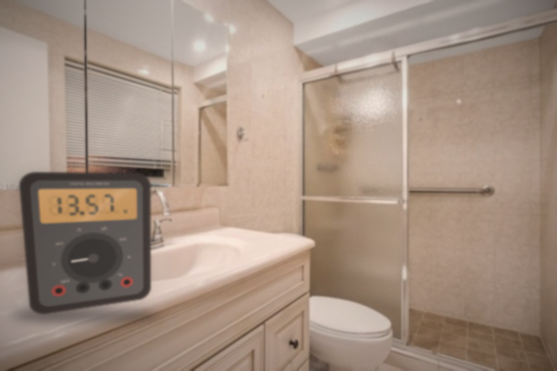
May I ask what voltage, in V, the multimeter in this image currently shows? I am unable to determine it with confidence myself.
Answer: 13.57 V
